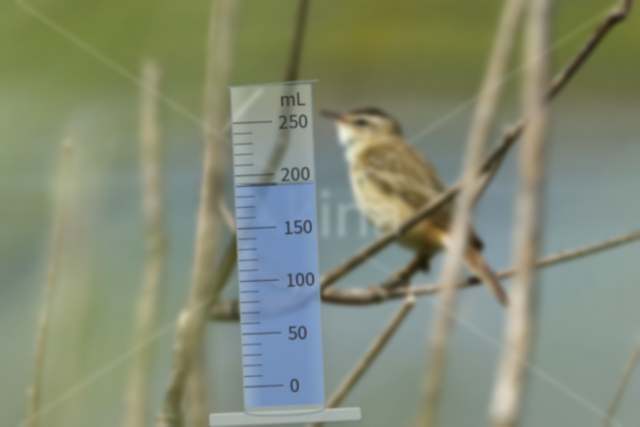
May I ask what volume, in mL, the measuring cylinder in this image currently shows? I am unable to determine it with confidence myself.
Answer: 190 mL
